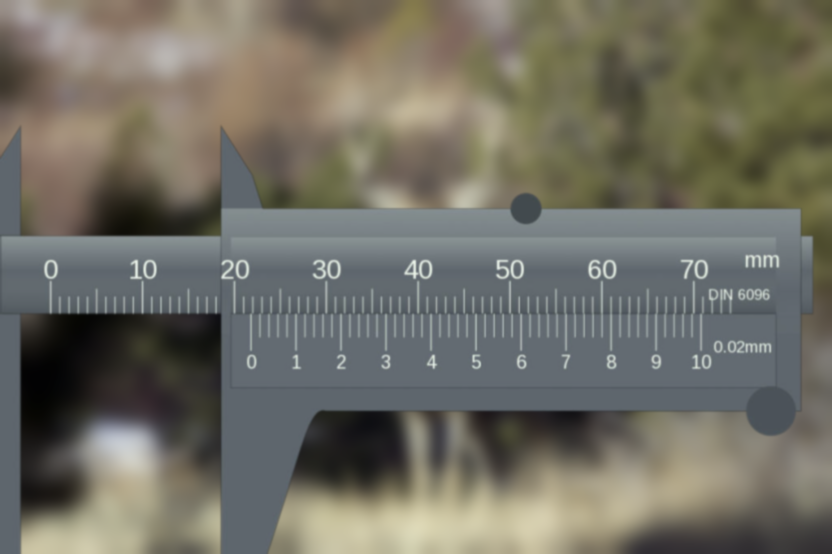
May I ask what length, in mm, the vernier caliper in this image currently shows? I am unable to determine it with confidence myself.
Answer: 21.8 mm
